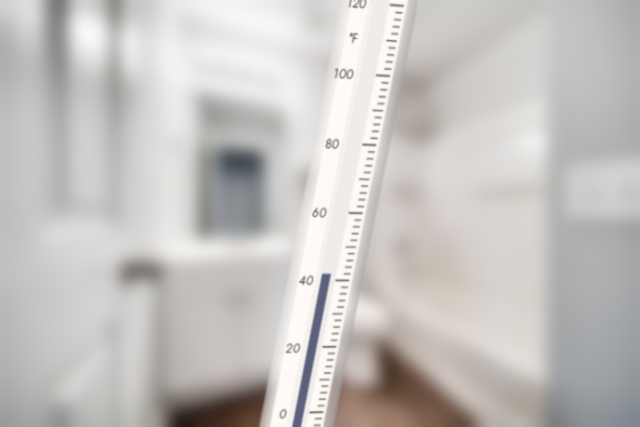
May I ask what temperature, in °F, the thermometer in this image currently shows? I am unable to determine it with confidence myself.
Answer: 42 °F
